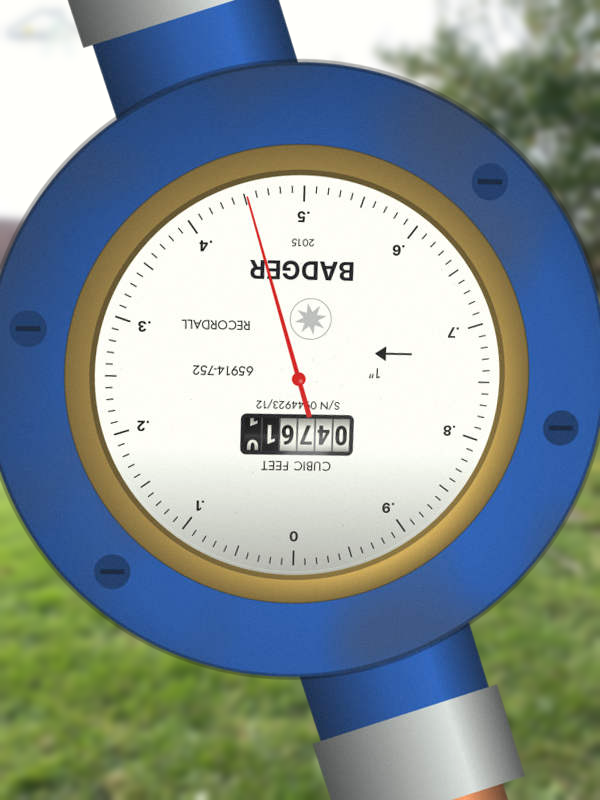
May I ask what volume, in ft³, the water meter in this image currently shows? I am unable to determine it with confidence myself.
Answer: 47610.45 ft³
